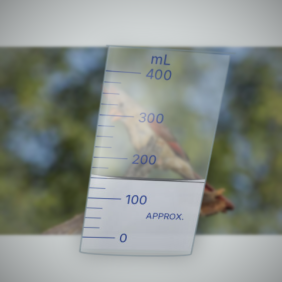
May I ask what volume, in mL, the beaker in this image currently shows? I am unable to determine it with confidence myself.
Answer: 150 mL
